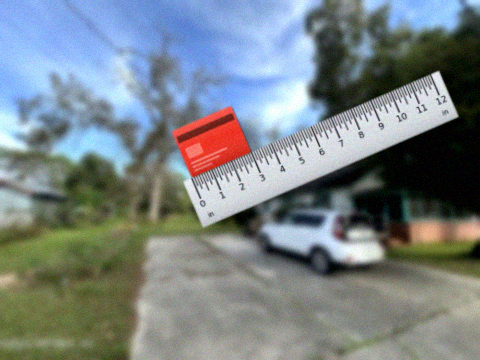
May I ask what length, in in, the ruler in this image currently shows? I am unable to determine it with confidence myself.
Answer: 3 in
